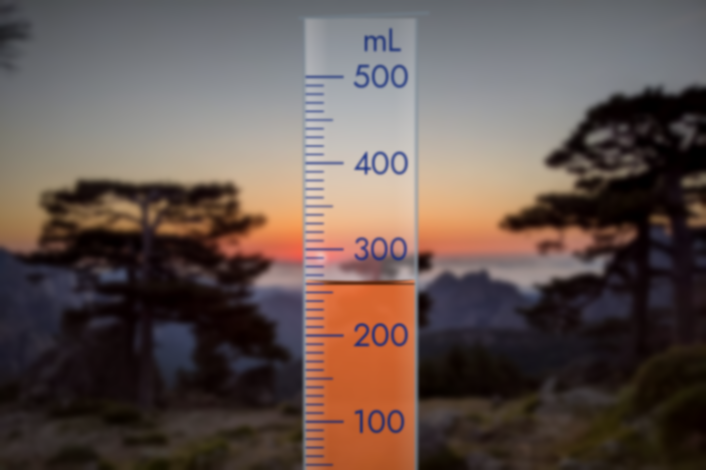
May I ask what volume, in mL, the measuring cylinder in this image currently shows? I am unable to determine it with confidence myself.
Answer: 260 mL
